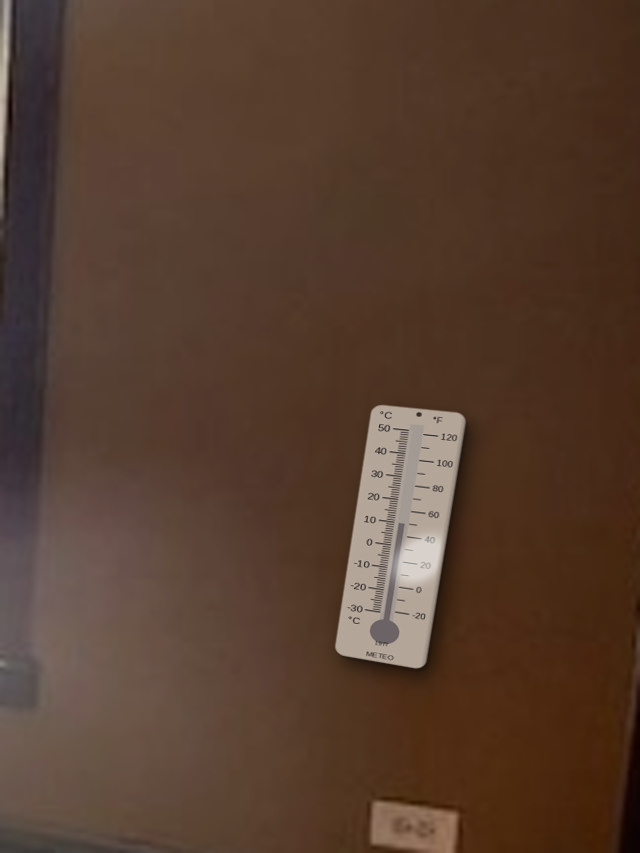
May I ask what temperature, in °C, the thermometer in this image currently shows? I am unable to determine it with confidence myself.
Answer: 10 °C
